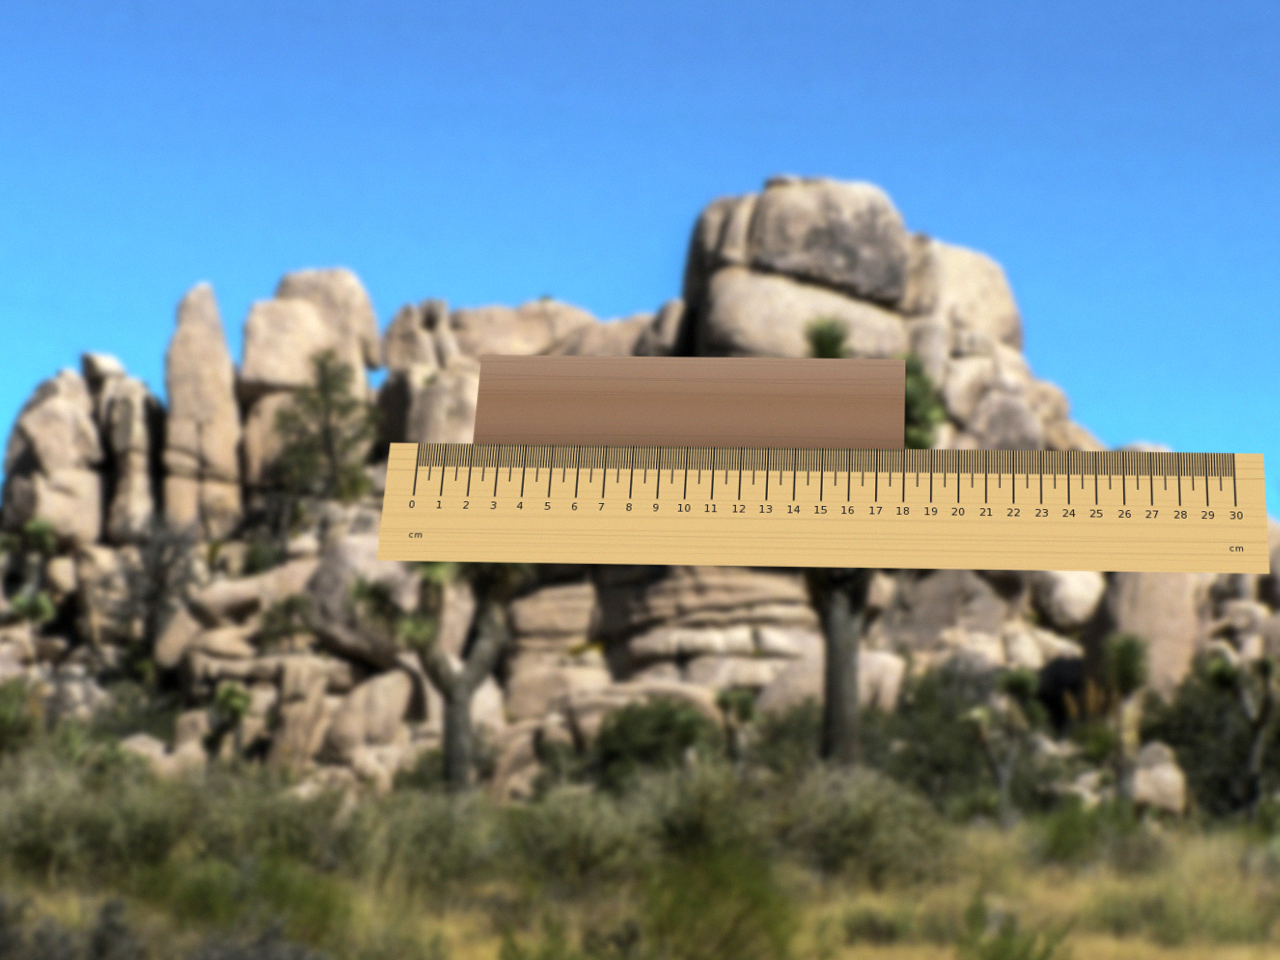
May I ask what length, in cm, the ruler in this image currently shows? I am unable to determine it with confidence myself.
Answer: 16 cm
